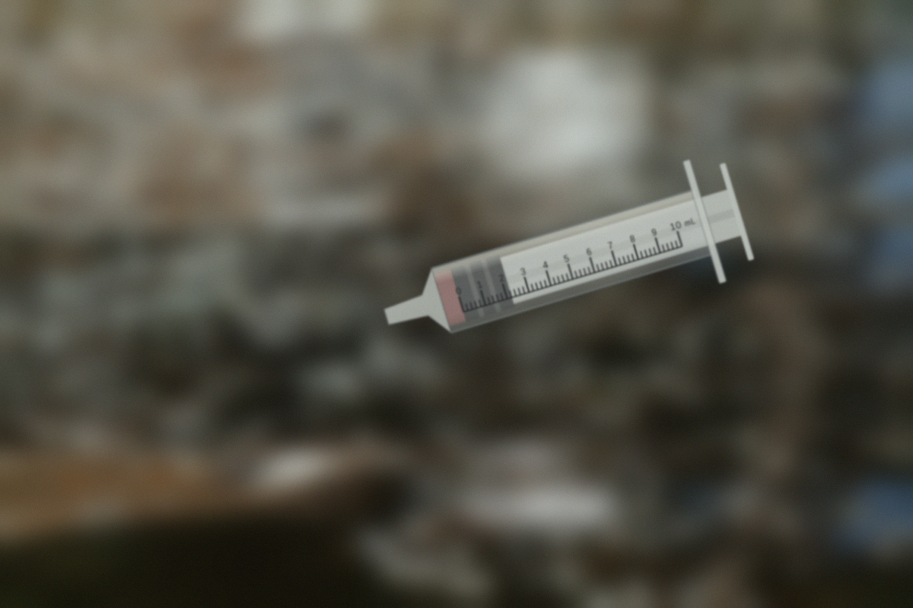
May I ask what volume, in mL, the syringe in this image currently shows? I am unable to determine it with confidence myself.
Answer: 0 mL
